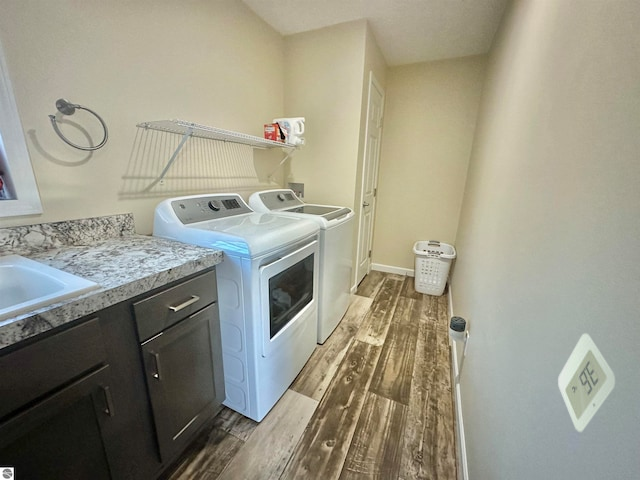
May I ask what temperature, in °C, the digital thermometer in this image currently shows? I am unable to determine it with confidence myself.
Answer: 3.6 °C
